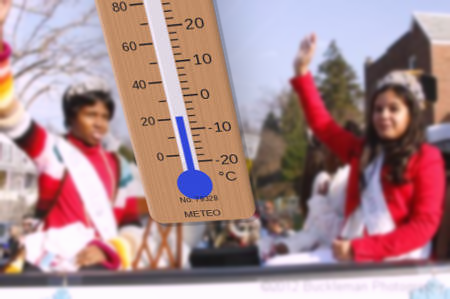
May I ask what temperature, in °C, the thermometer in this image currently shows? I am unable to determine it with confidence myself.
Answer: -6 °C
